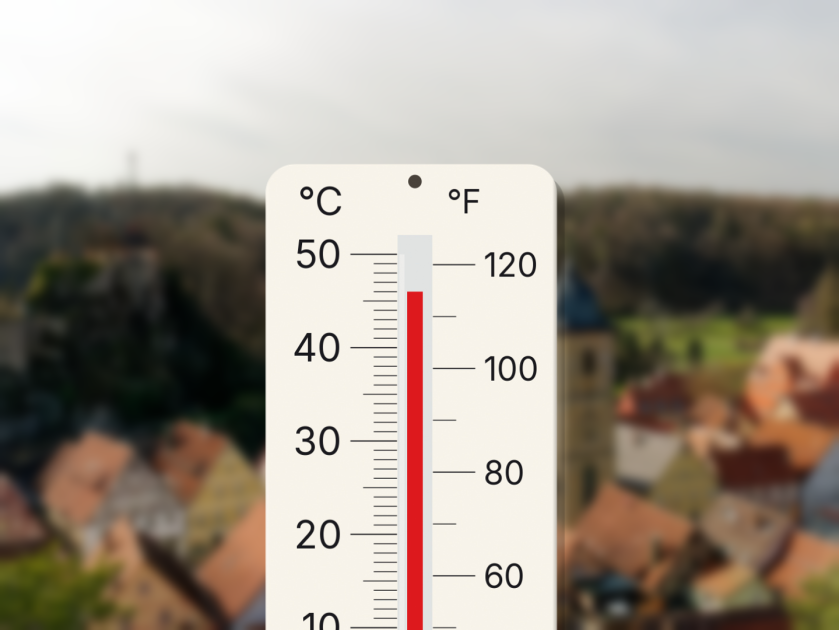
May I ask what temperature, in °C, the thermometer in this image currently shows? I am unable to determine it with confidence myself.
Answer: 46 °C
